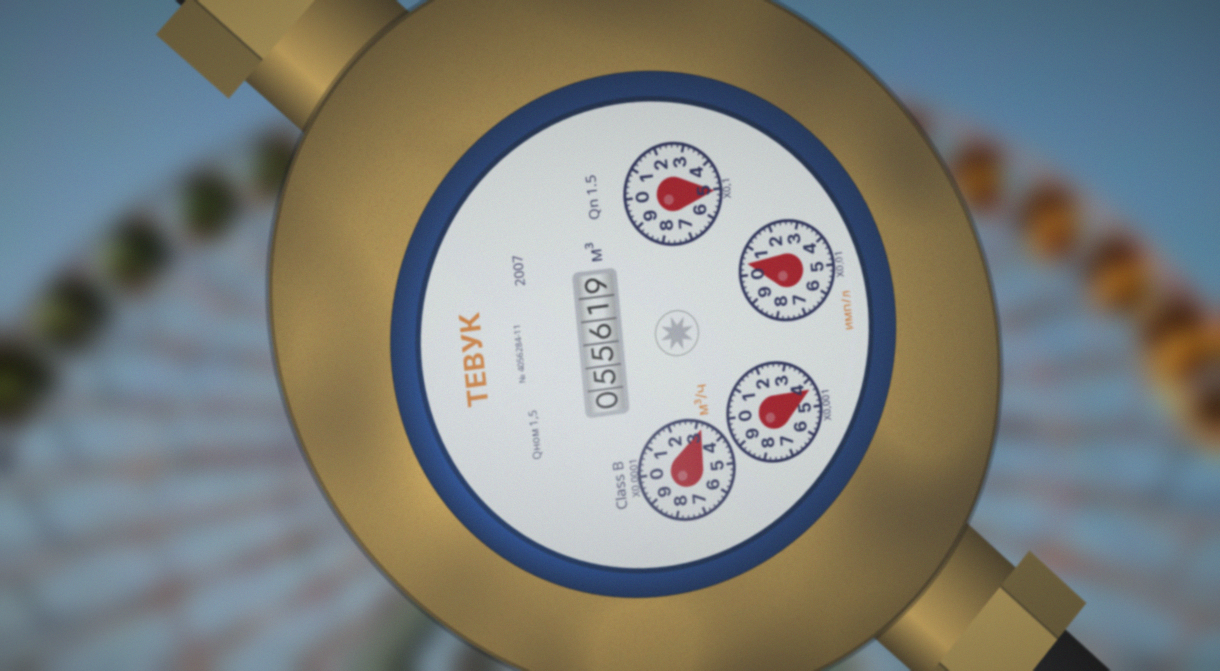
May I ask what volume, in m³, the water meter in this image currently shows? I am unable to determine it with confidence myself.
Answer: 55619.5043 m³
